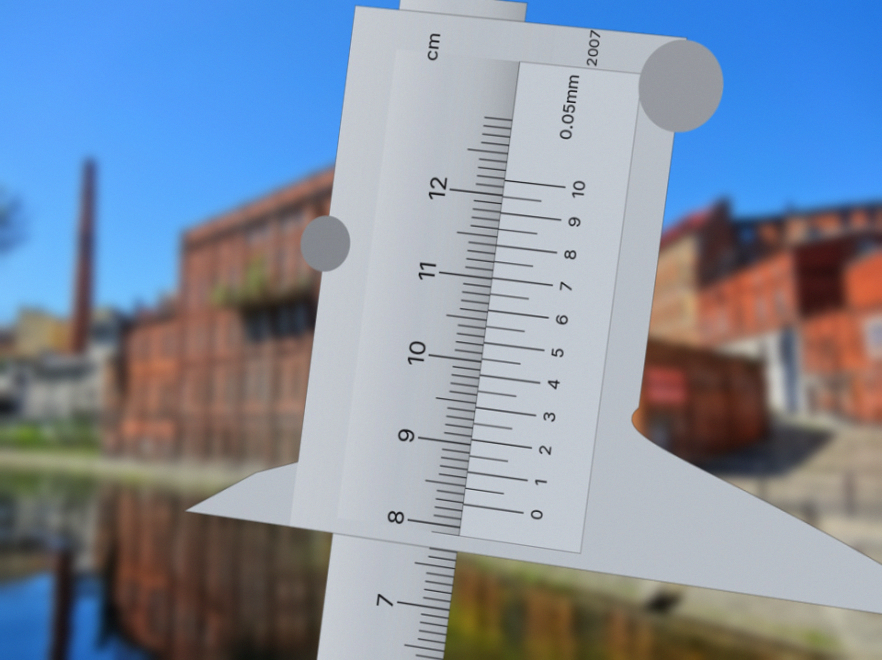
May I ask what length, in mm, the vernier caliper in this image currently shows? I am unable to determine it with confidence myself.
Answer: 82.8 mm
